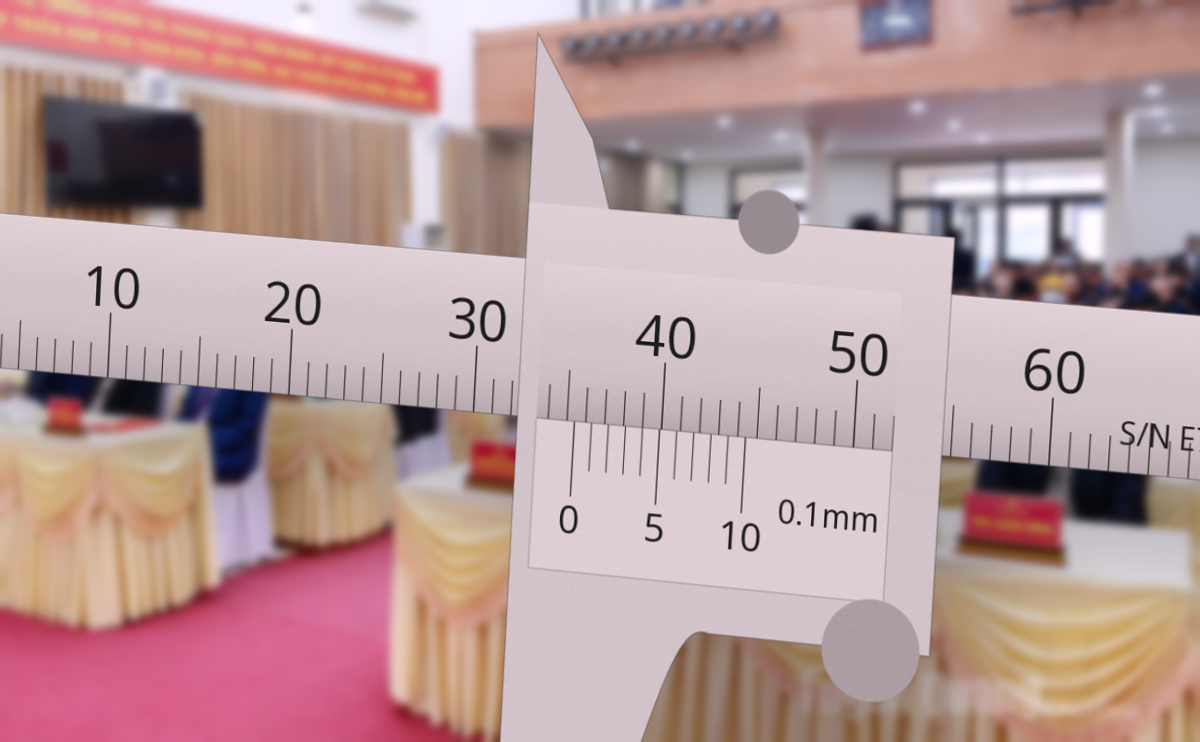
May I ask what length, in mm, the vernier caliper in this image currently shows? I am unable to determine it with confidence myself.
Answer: 35.4 mm
